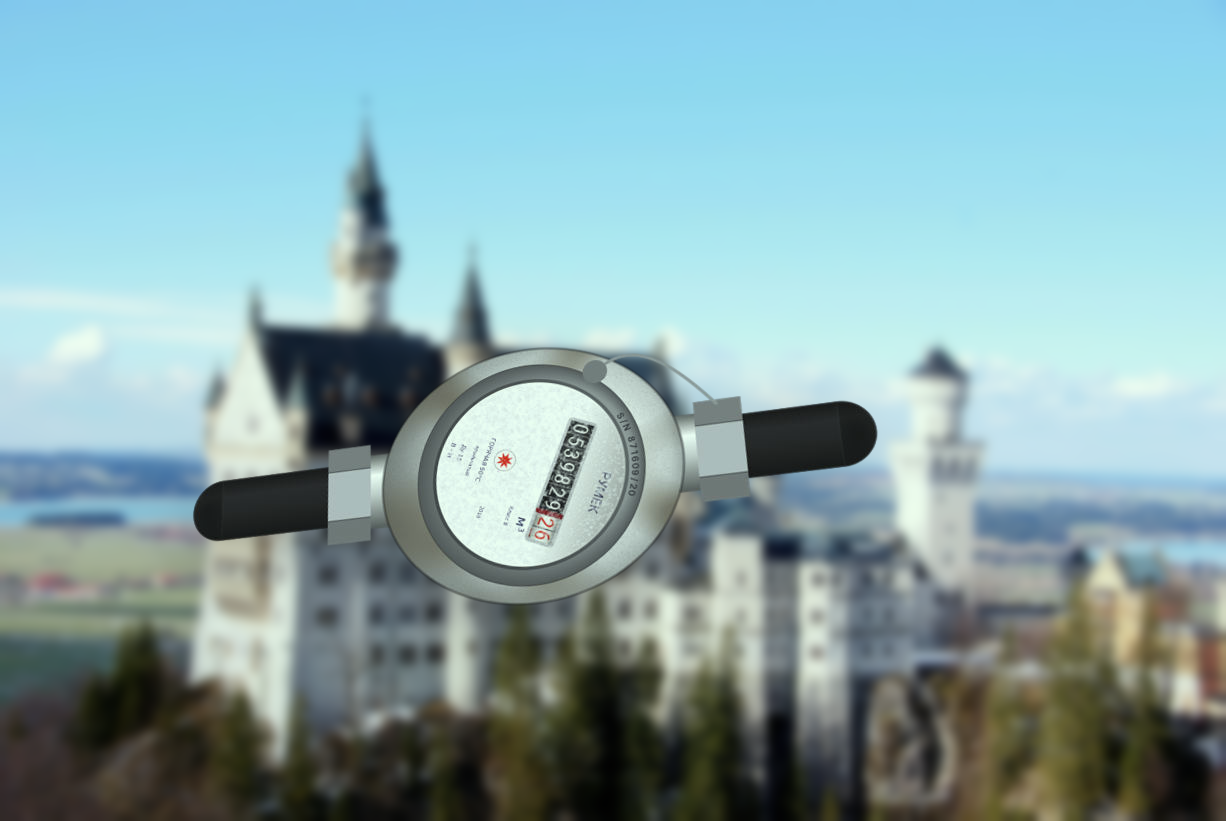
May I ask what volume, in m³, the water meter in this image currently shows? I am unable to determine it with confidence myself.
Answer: 539829.26 m³
